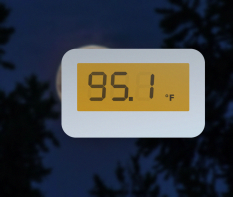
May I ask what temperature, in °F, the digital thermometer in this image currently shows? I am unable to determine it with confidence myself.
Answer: 95.1 °F
